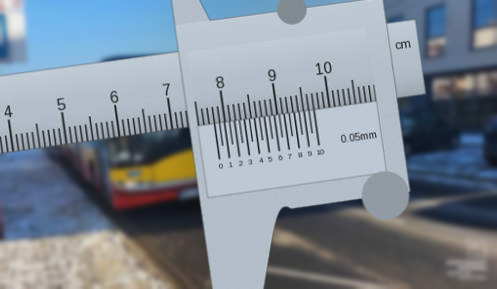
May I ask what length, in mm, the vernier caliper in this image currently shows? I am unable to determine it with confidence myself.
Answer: 78.0 mm
